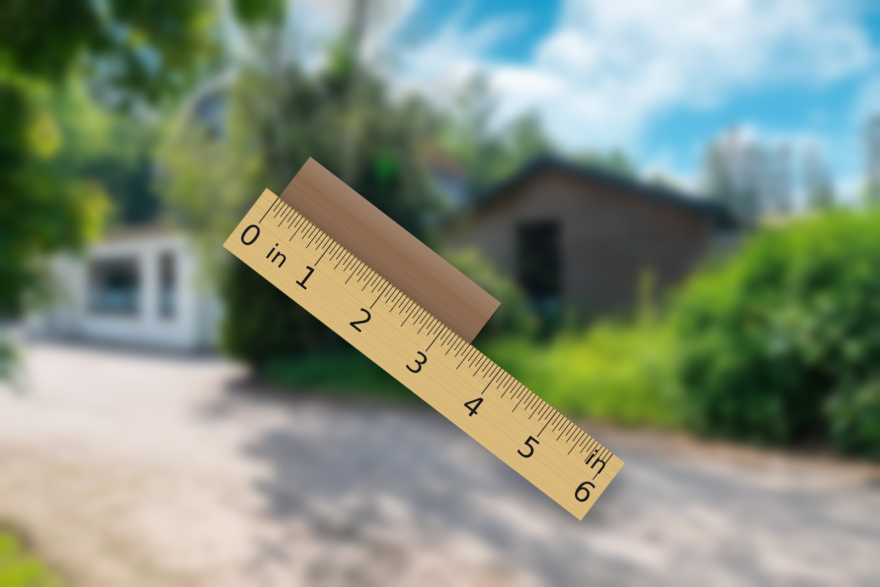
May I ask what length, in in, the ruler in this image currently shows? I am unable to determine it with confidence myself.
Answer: 3.4375 in
